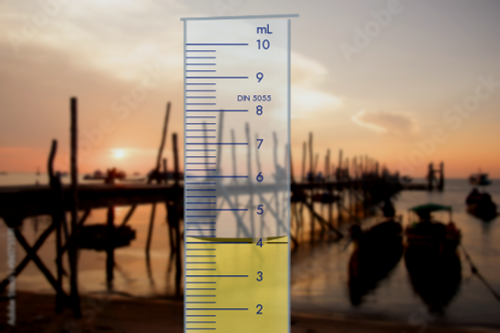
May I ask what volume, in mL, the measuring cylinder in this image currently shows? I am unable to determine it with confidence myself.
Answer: 4 mL
